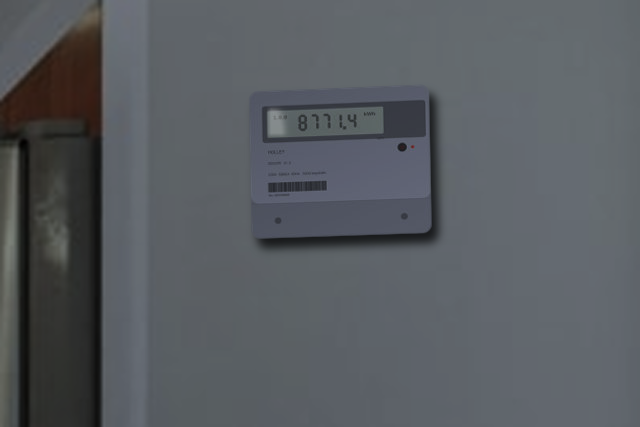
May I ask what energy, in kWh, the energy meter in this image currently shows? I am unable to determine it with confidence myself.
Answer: 8771.4 kWh
